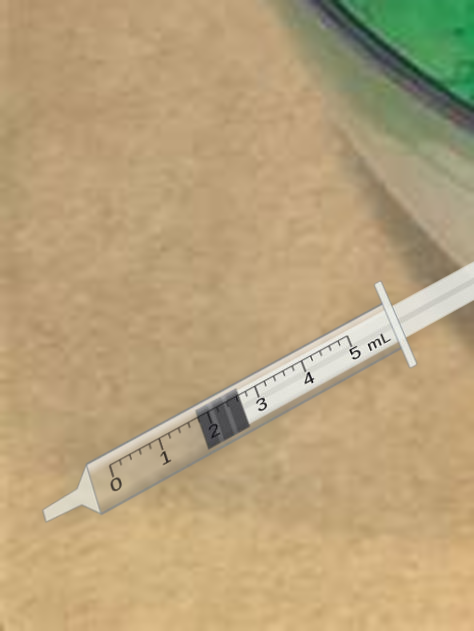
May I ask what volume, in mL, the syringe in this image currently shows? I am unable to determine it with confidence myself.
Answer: 1.8 mL
